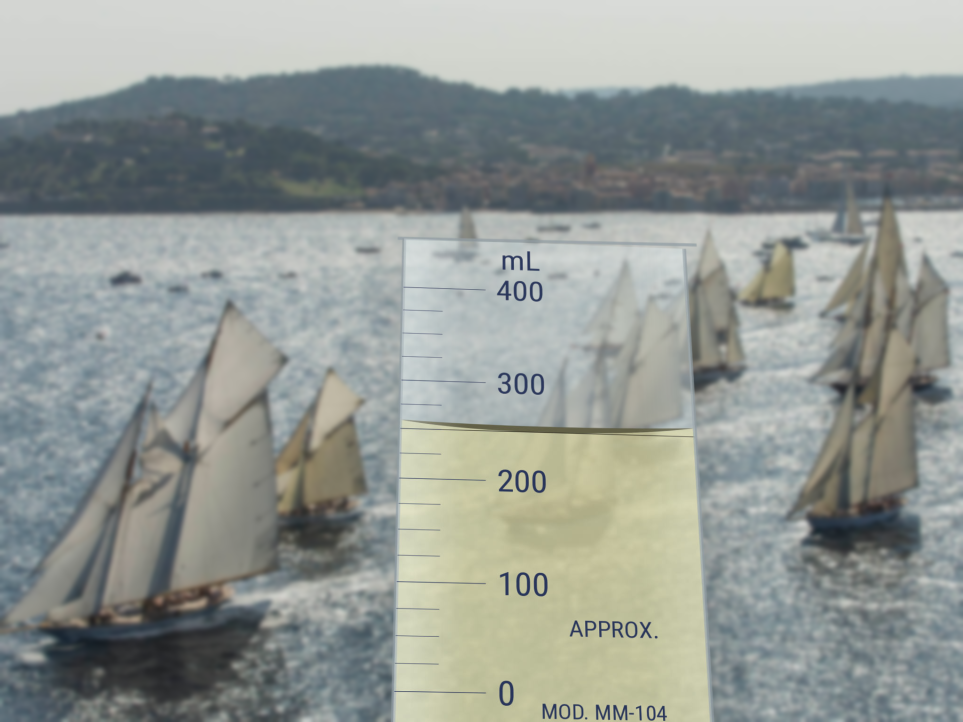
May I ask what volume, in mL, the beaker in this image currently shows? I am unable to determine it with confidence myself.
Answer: 250 mL
